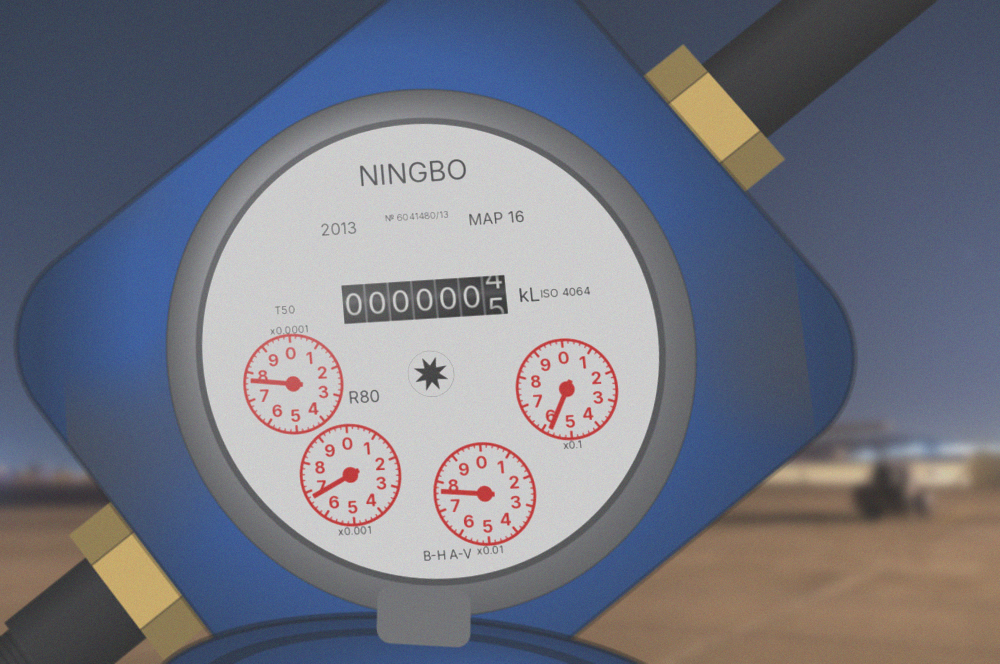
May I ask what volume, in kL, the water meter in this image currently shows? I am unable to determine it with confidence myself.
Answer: 4.5767 kL
